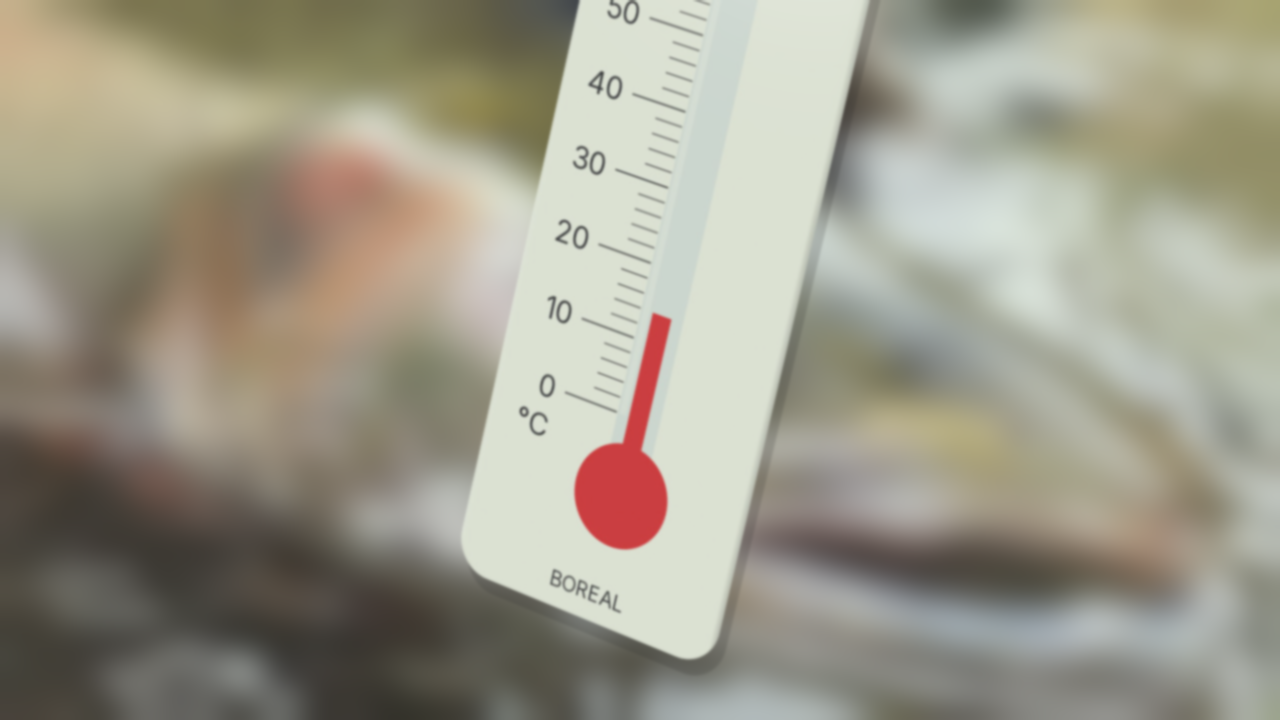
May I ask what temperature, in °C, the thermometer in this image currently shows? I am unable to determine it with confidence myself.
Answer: 14 °C
